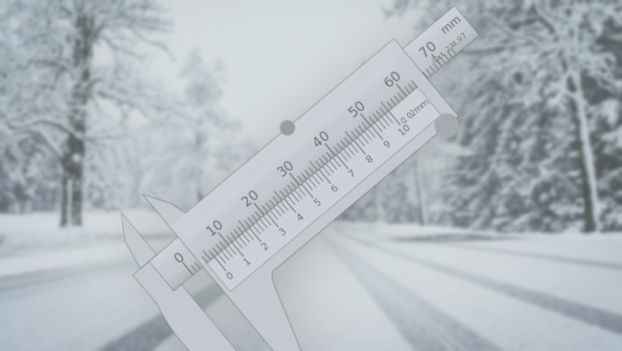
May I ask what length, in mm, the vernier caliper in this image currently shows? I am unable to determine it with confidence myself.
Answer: 6.0 mm
